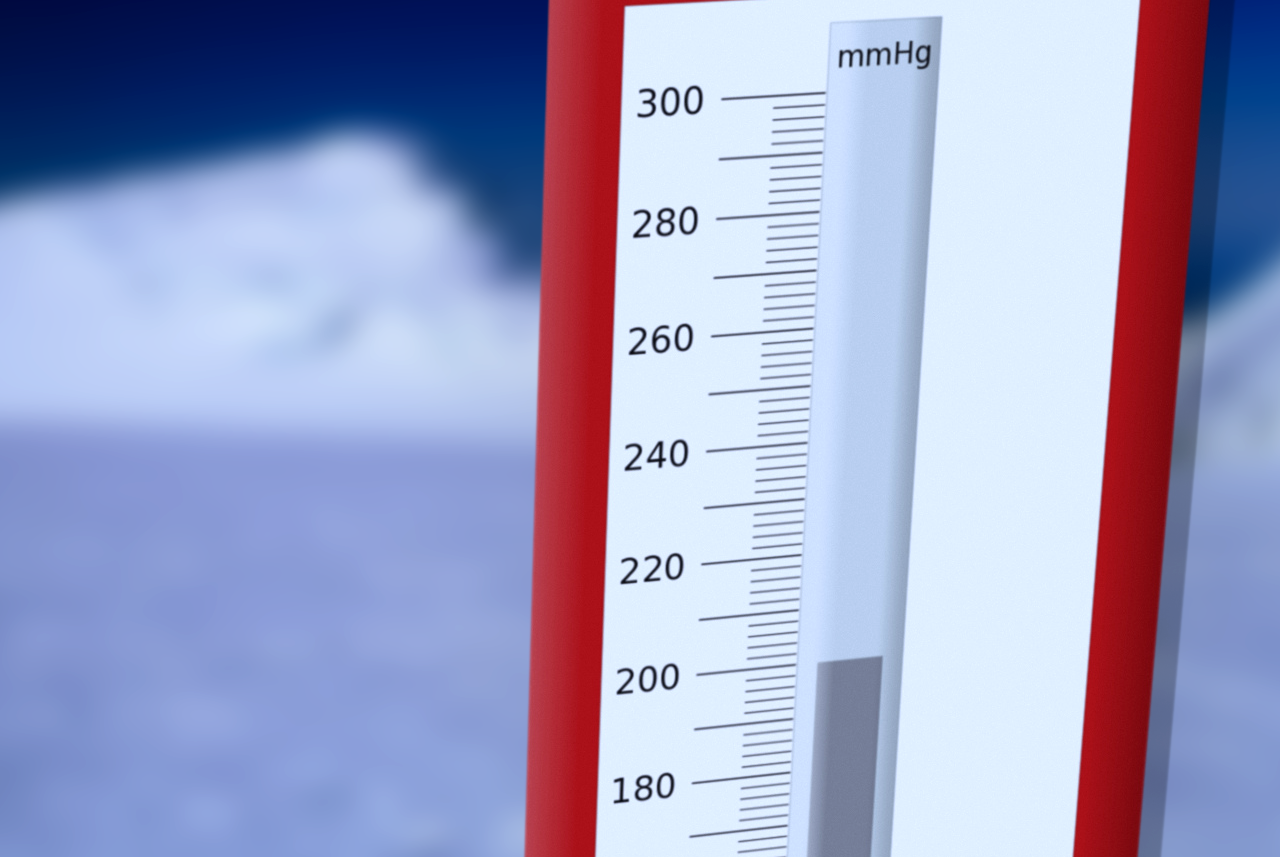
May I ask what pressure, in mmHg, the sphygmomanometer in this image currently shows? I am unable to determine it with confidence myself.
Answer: 200 mmHg
